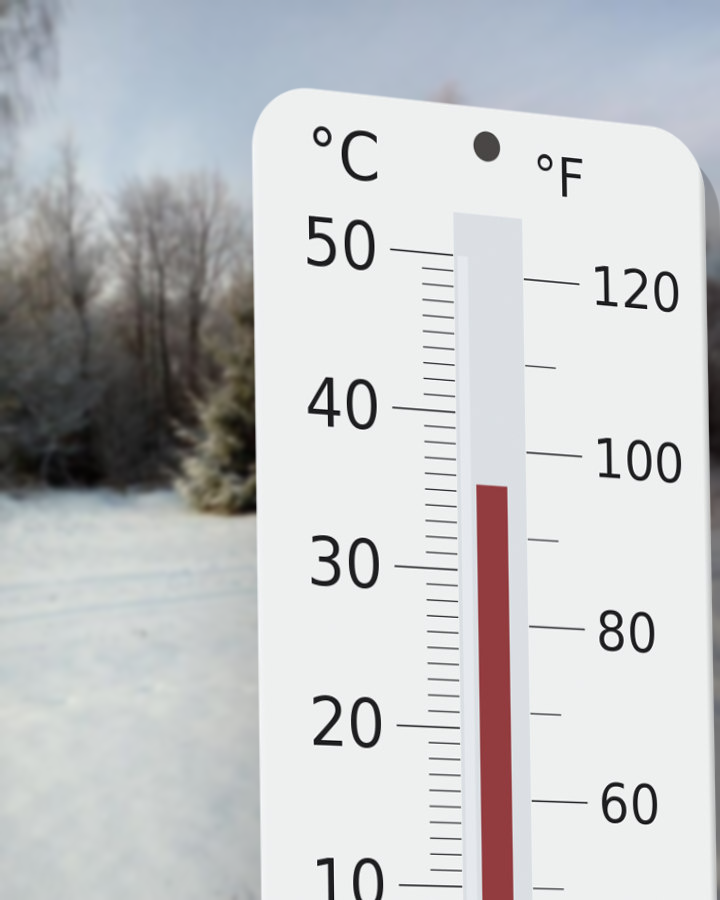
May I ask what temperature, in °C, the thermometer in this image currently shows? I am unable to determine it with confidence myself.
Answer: 35.5 °C
